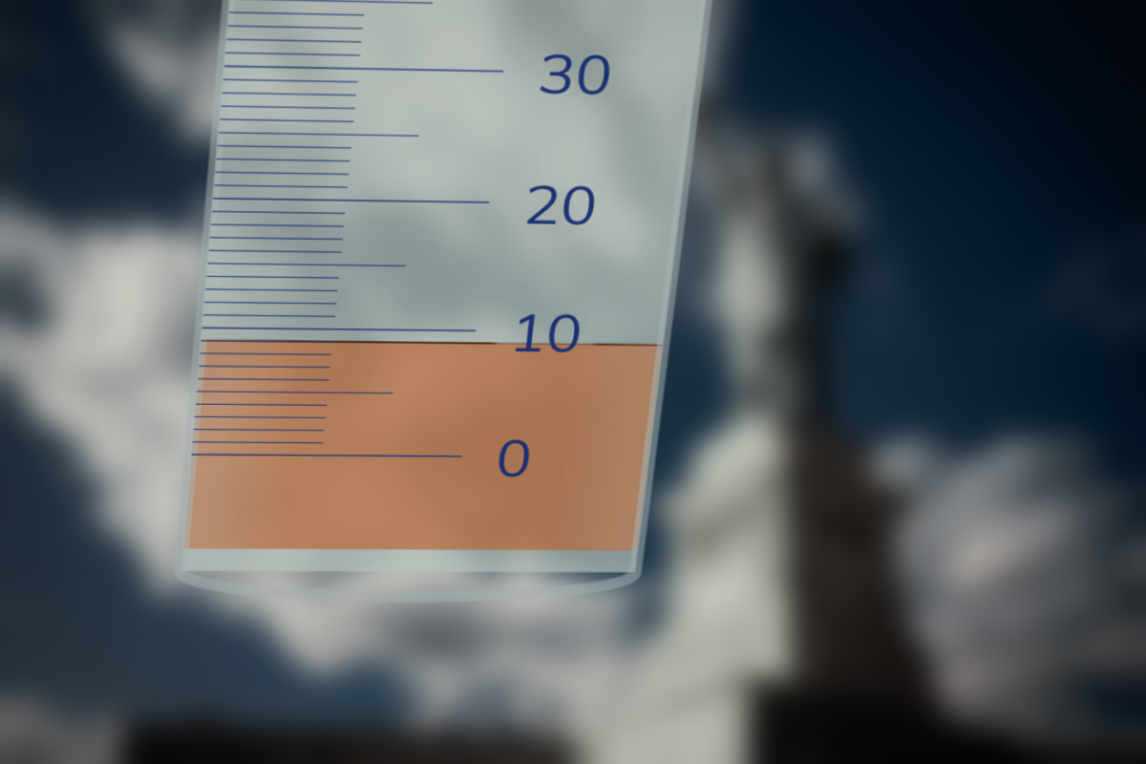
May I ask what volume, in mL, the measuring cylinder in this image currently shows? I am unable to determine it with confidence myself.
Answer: 9 mL
